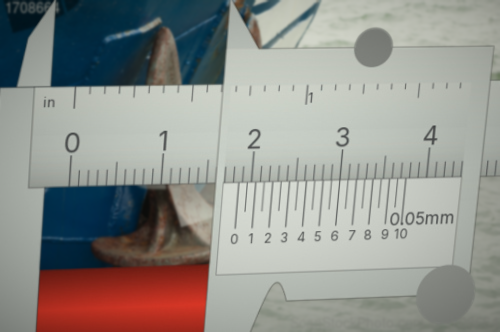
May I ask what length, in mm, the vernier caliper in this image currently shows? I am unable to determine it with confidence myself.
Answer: 18.6 mm
